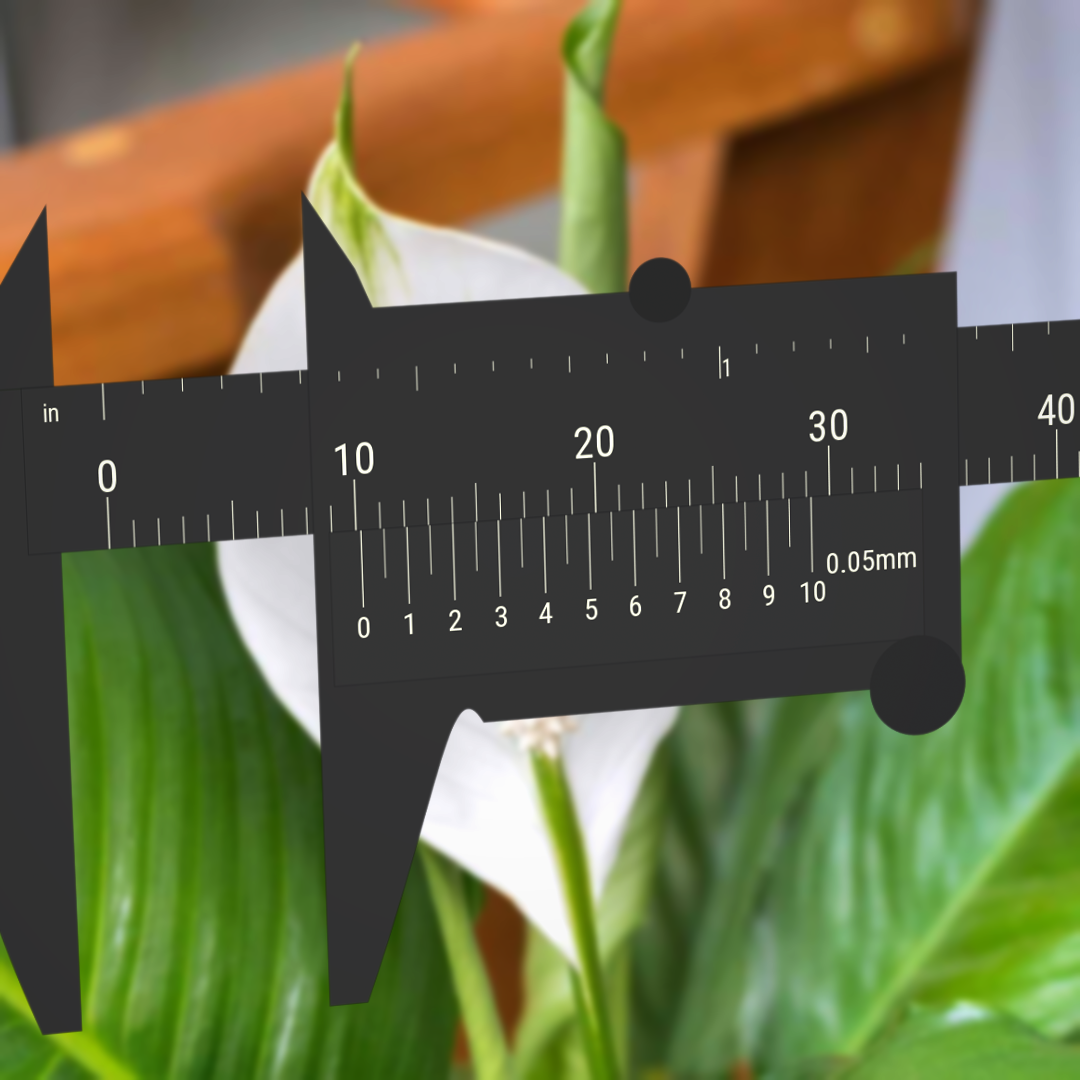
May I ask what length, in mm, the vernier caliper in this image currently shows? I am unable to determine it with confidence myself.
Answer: 10.20 mm
